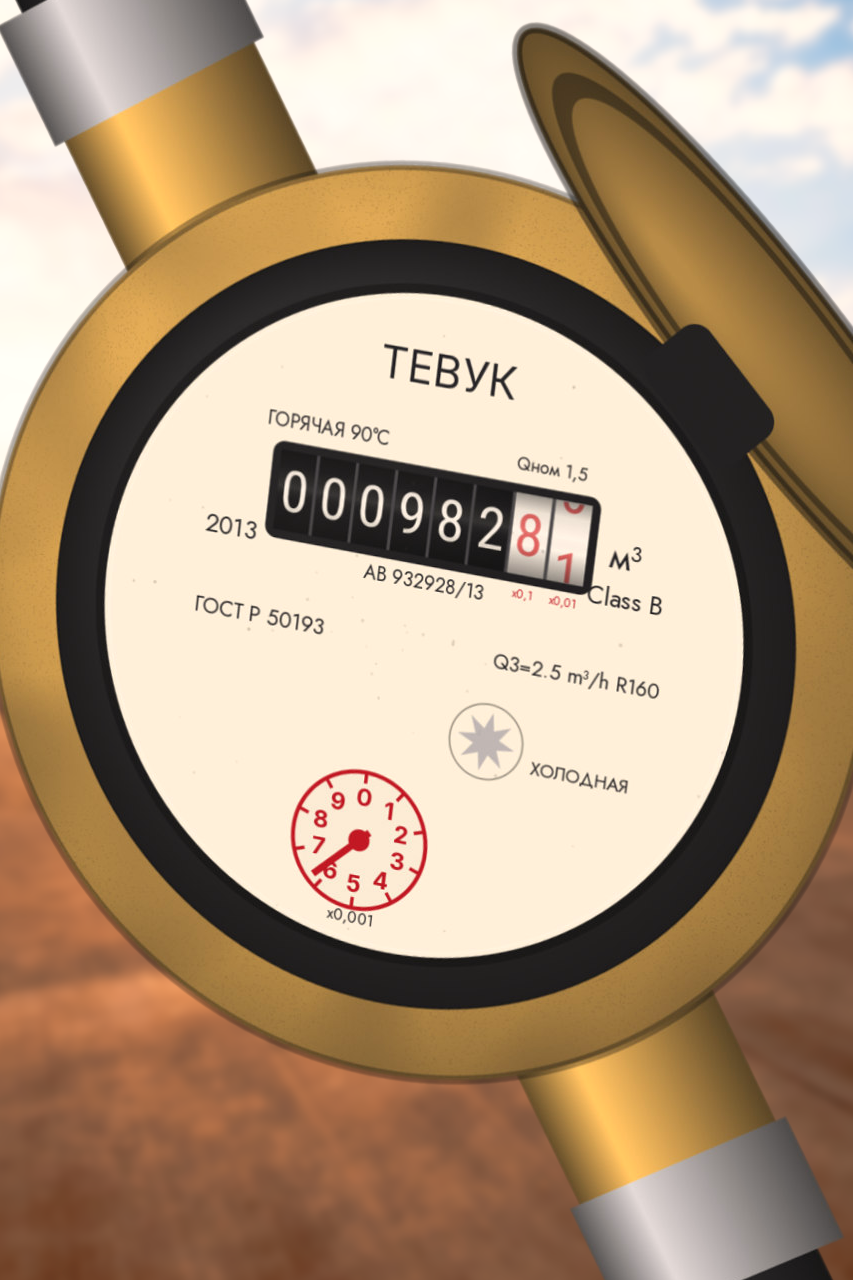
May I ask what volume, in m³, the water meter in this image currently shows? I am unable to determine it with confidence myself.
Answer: 982.806 m³
